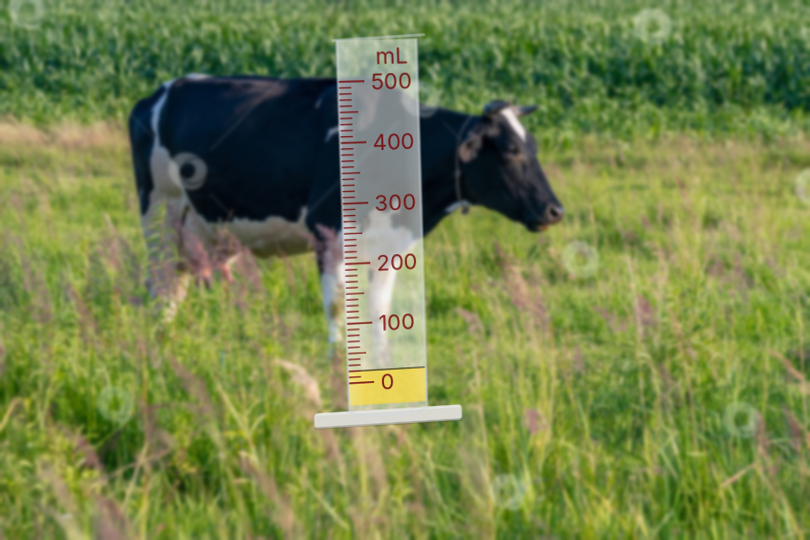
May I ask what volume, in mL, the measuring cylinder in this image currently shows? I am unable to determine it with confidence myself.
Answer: 20 mL
